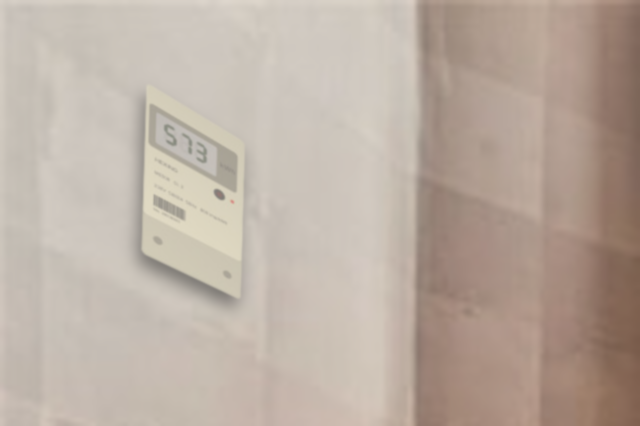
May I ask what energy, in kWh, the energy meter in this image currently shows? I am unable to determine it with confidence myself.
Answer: 573 kWh
